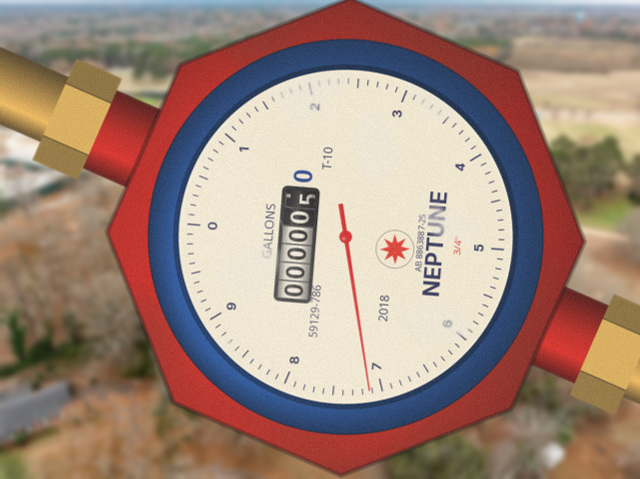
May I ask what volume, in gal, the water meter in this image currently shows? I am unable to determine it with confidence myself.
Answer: 47.1 gal
